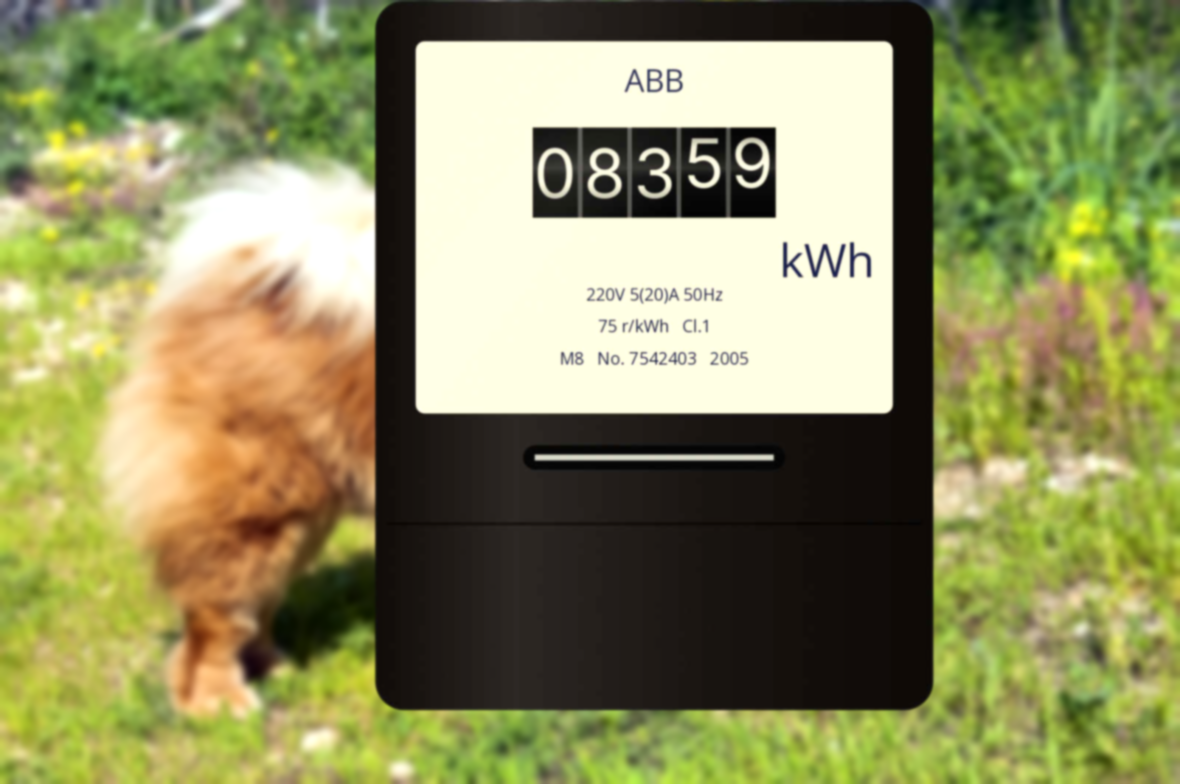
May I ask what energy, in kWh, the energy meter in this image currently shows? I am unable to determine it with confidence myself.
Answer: 8359 kWh
